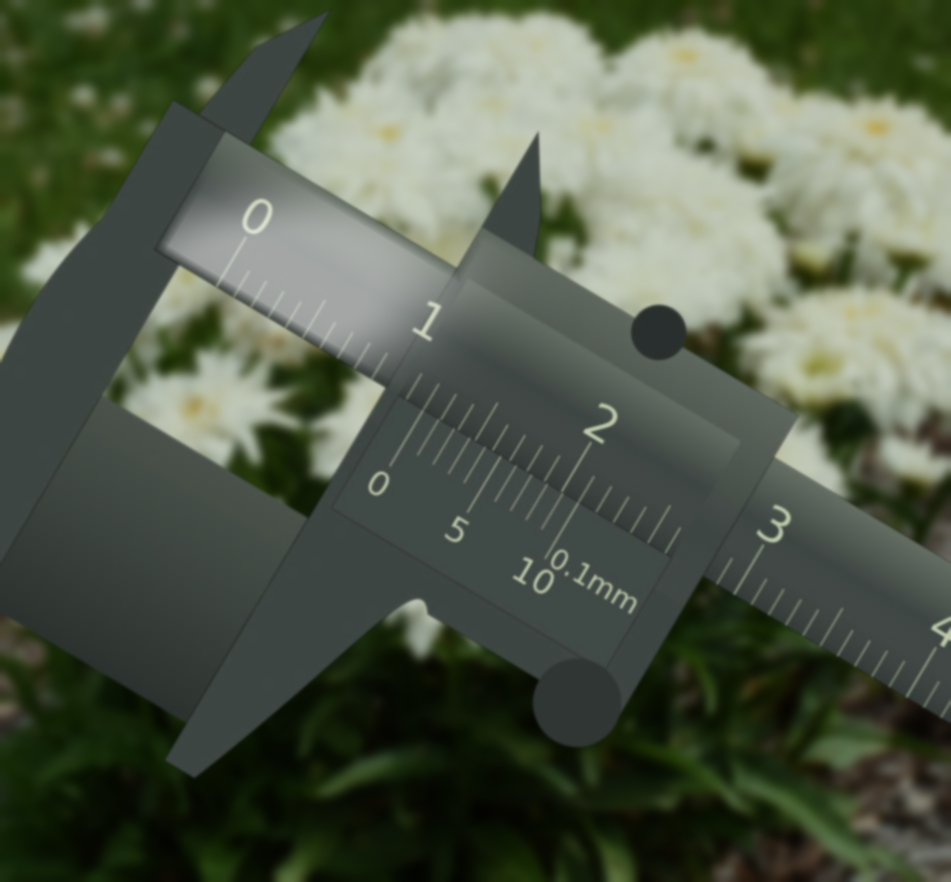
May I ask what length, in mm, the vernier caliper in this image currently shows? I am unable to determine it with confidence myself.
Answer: 12.0 mm
